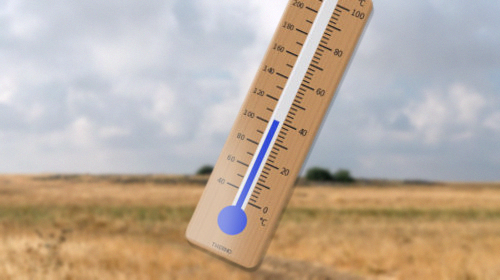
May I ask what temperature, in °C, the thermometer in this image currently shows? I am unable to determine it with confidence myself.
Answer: 40 °C
